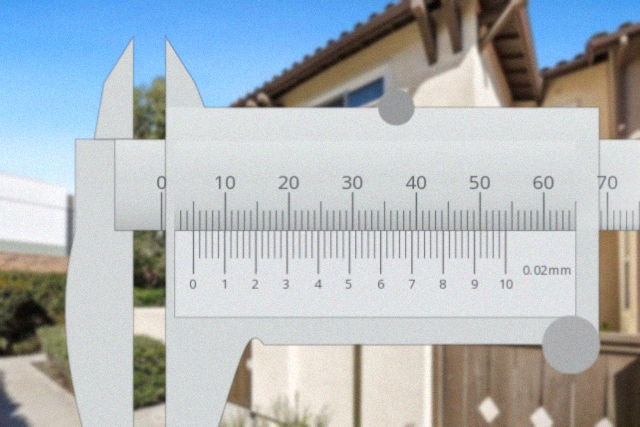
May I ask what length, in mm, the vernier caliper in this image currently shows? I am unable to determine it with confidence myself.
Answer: 5.0 mm
